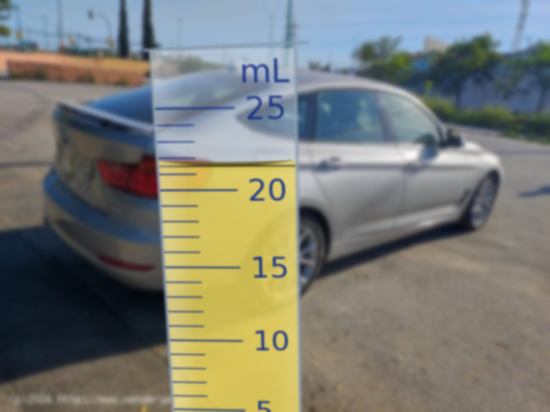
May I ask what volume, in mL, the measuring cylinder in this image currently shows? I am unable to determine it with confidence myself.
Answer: 21.5 mL
